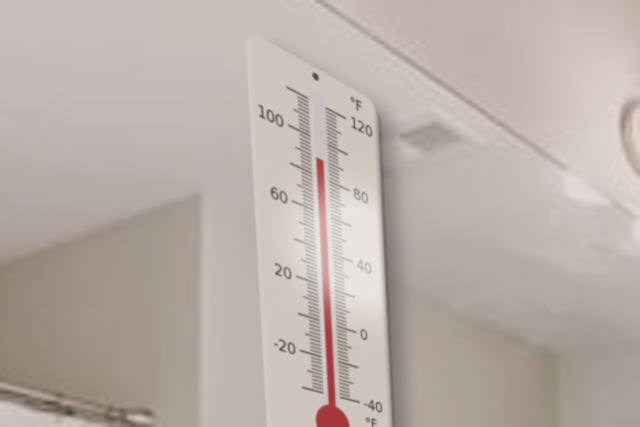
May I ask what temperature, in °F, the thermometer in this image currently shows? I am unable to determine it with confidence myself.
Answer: 90 °F
